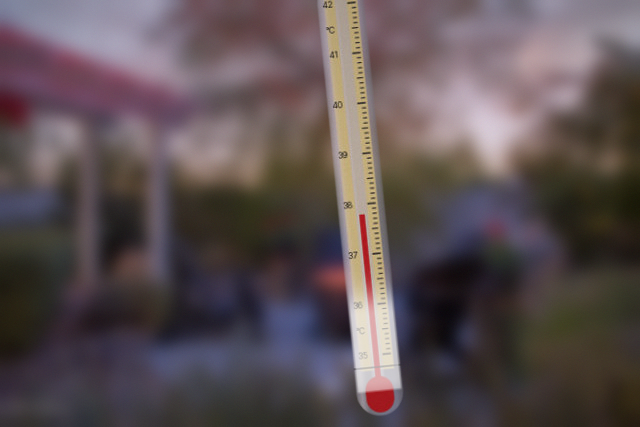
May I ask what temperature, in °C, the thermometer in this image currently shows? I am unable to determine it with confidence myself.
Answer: 37.8 °C
